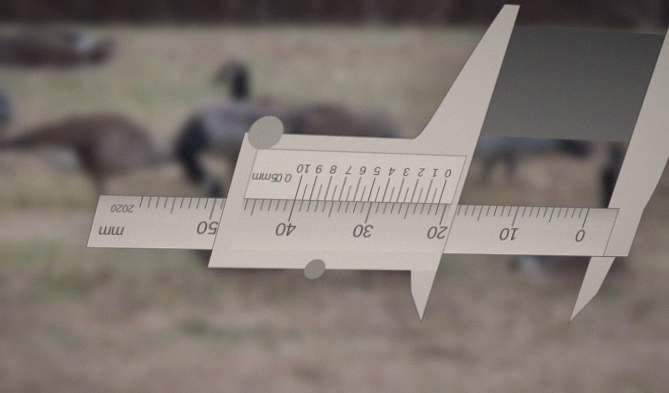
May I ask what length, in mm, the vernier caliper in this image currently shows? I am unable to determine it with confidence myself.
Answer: 21.0 mm
